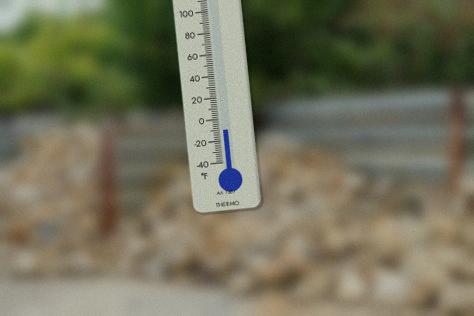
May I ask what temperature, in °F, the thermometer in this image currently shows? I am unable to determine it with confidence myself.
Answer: -10 °F
